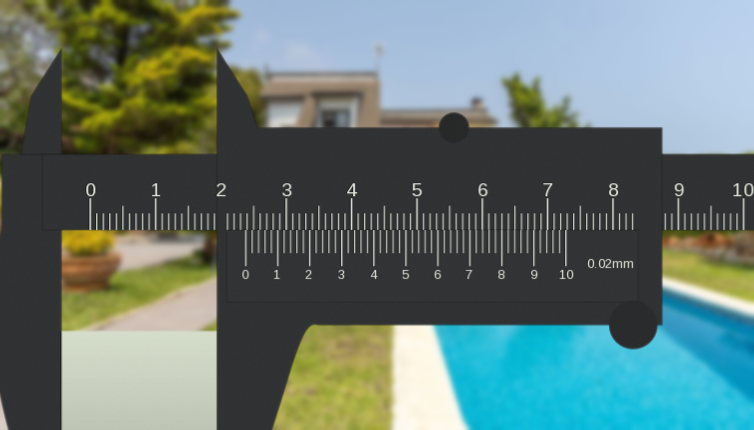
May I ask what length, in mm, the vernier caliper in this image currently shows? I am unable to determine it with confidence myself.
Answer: 23.8 mm
